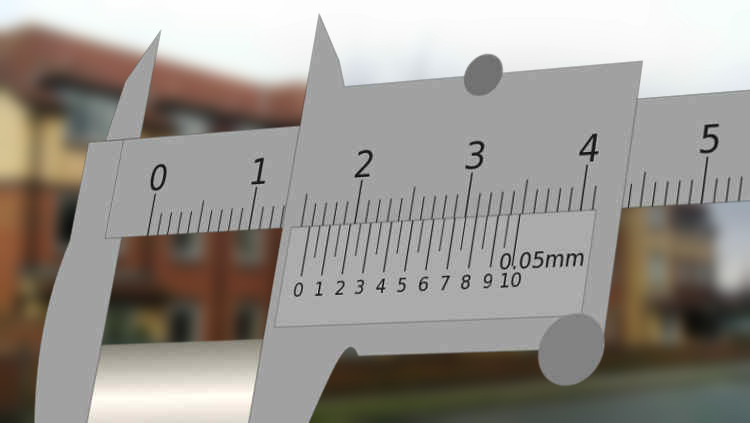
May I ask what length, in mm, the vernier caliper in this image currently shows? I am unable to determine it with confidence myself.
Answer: 15.8 mm
